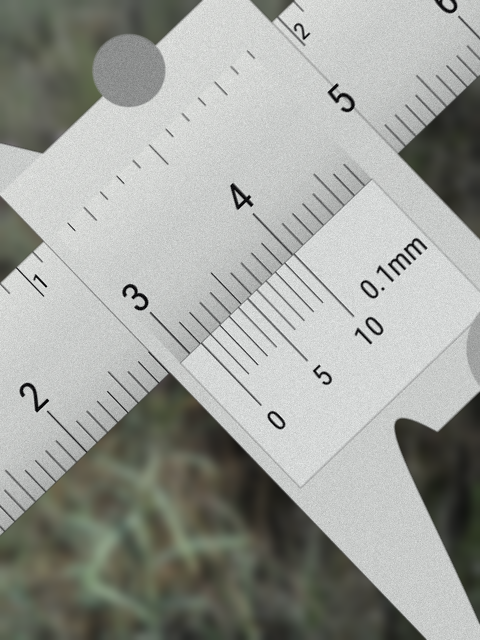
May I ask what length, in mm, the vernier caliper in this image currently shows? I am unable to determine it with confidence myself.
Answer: 31.1 mm
